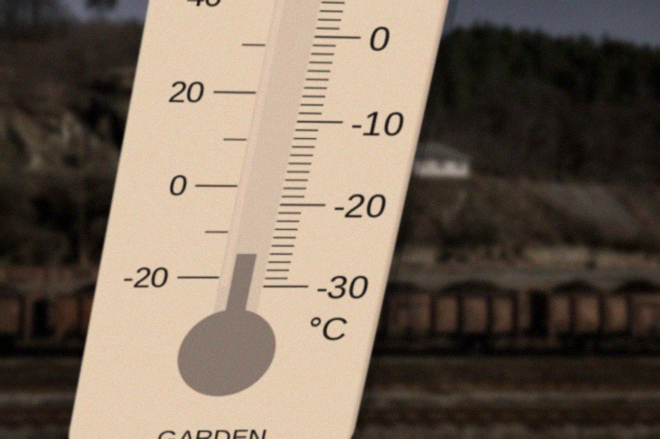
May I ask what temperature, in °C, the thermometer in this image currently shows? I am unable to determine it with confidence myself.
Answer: -26 °C
